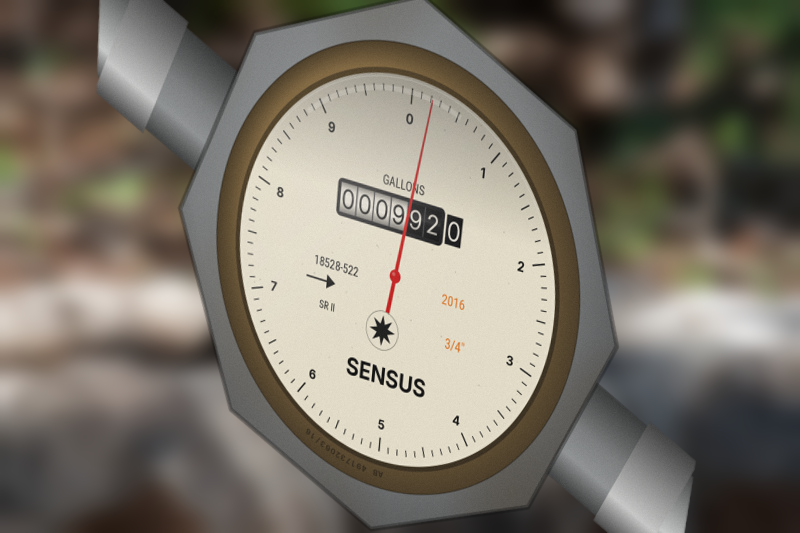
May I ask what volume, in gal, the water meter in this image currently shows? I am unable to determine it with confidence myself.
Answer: 9920.2 gal
